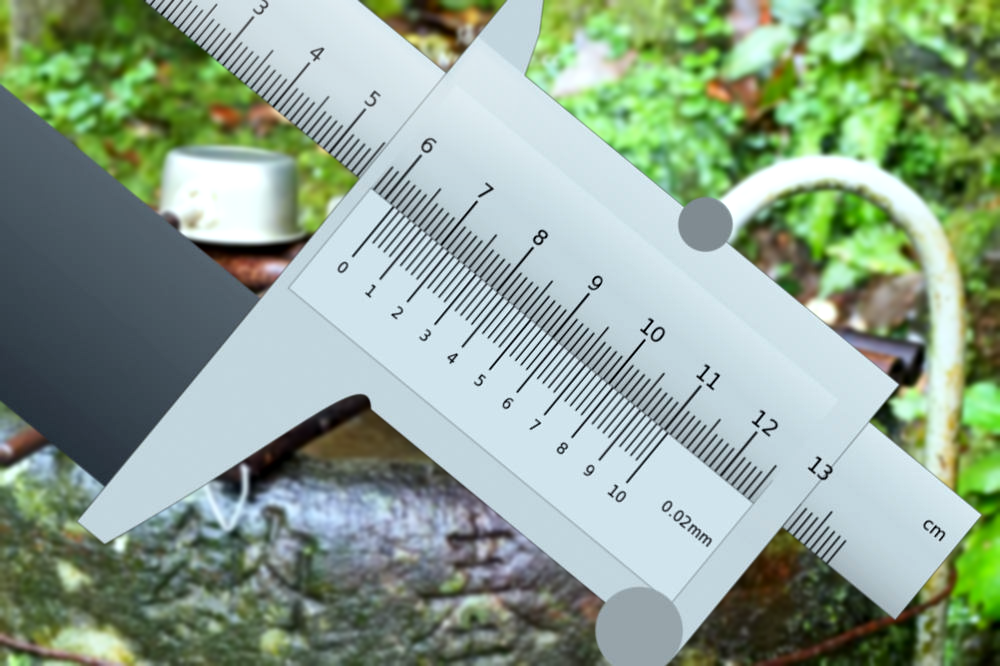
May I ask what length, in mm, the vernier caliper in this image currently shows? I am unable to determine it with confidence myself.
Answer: 61.6 mm
